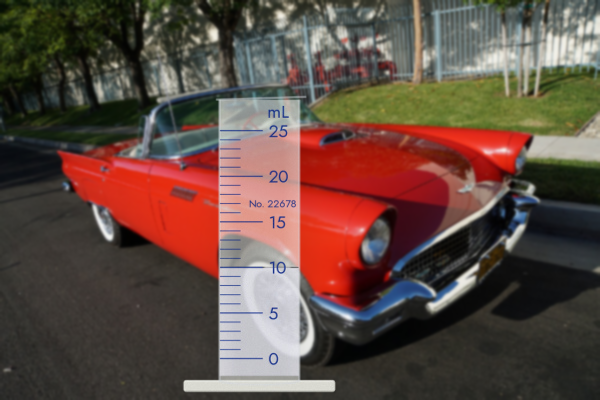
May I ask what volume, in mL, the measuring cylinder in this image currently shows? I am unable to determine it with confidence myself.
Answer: 10 mL
